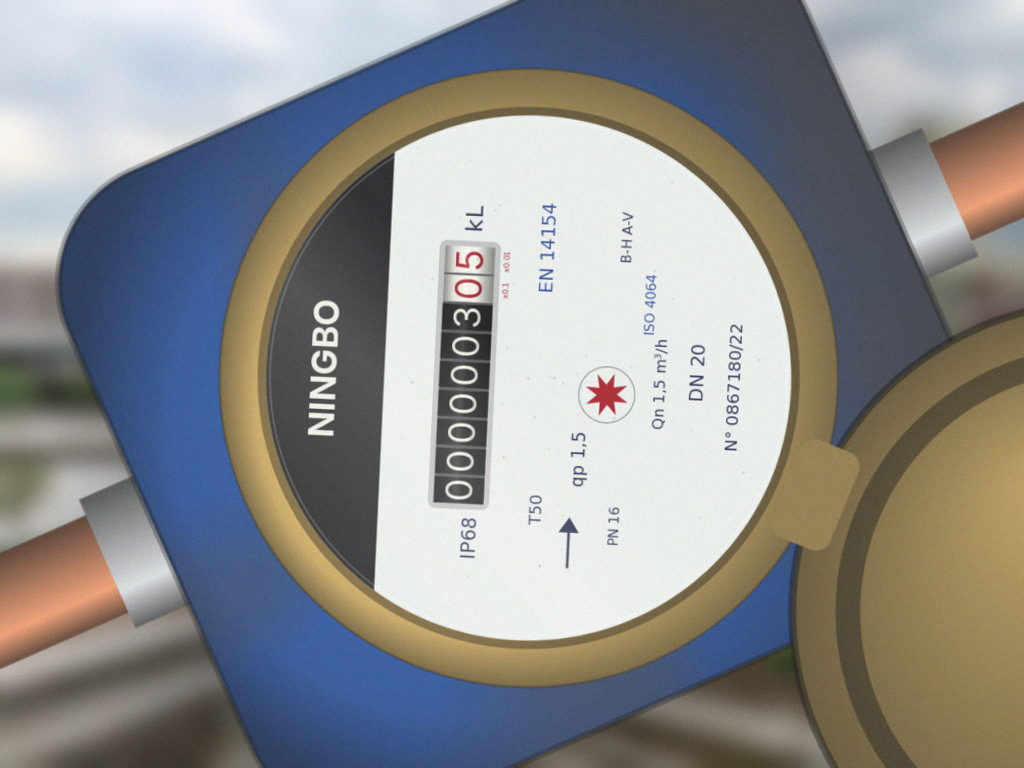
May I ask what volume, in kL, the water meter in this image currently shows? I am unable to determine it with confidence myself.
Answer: 3.05 kL
